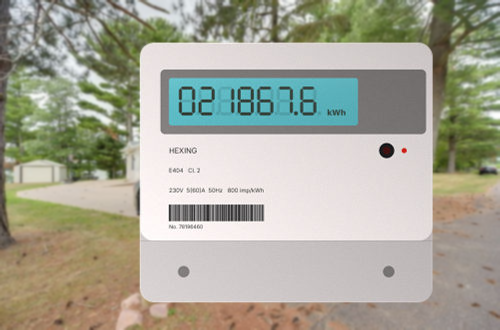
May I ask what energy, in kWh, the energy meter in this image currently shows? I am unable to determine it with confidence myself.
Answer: 21867.6 kWh
